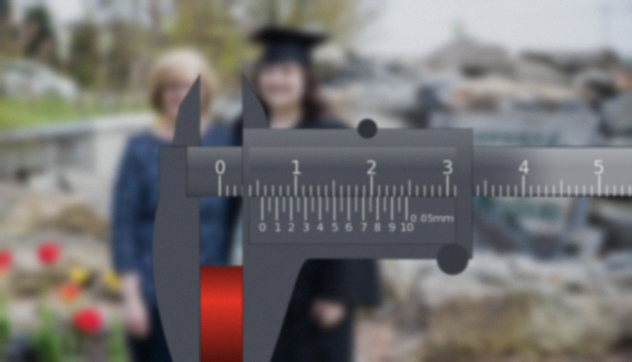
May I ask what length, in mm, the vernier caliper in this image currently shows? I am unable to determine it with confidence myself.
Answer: 5.6 mm
